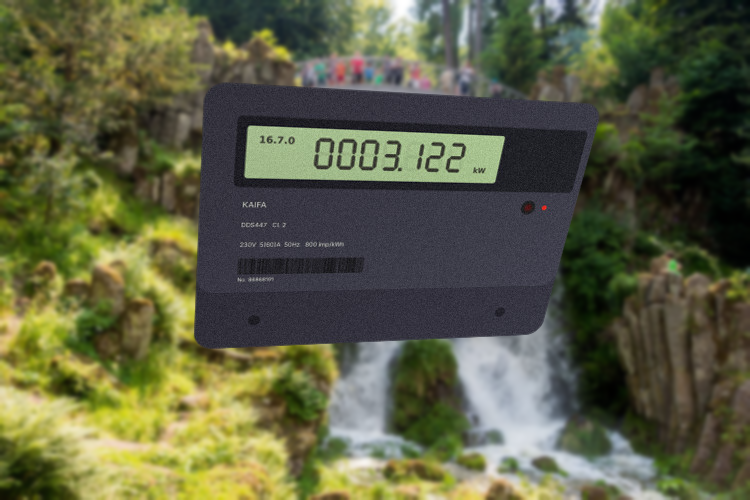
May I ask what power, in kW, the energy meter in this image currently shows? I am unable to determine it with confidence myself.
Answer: 3.122 kW
